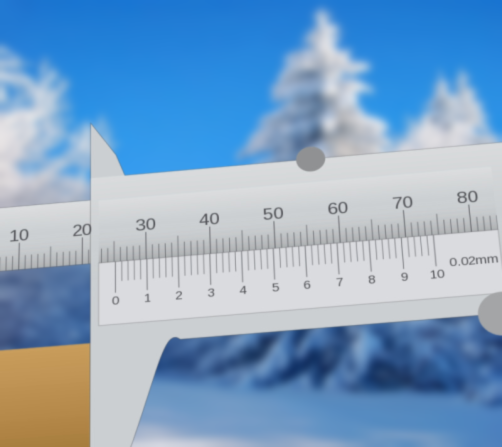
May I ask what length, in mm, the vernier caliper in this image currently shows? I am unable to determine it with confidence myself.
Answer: 25.2 mm
